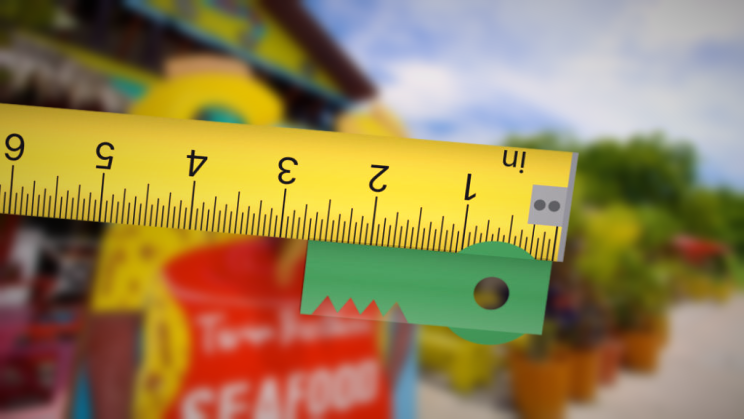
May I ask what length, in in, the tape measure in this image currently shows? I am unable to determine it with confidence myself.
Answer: 2.6875 in
